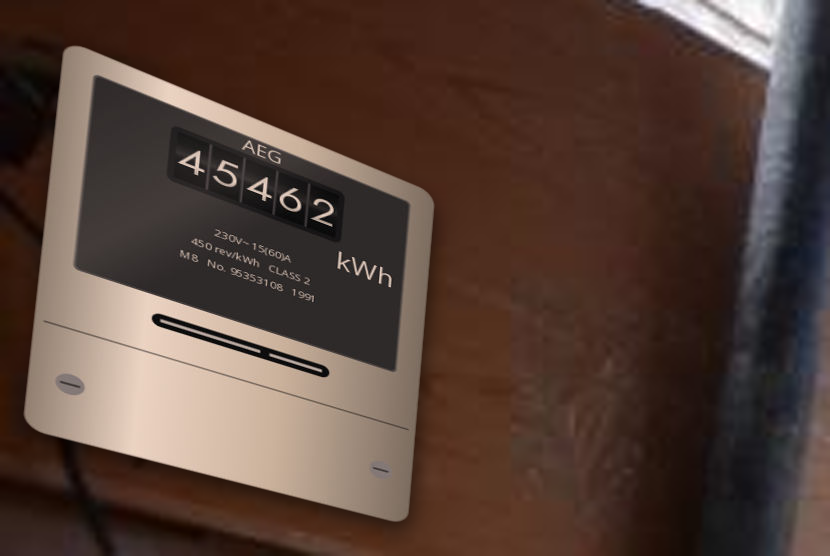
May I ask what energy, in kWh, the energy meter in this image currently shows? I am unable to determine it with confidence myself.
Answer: 45462 kWh
